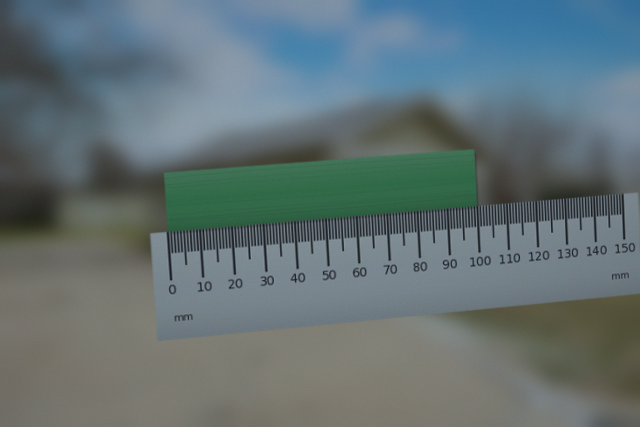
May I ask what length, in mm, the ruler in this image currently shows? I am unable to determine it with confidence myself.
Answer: 100 mm
